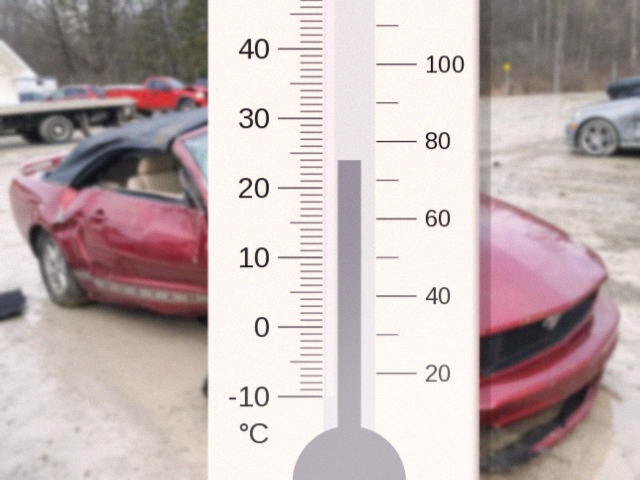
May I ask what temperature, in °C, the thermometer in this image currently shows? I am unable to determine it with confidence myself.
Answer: 24 °C
